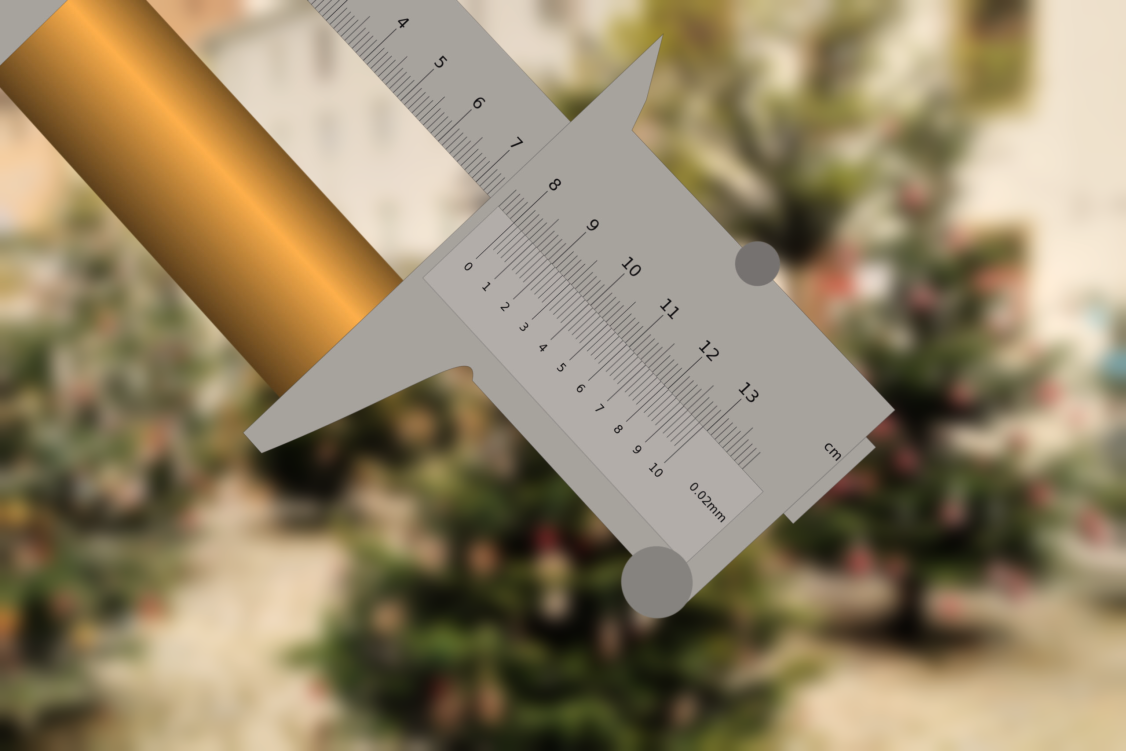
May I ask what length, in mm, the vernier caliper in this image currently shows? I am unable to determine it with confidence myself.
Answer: 80.0 mm
